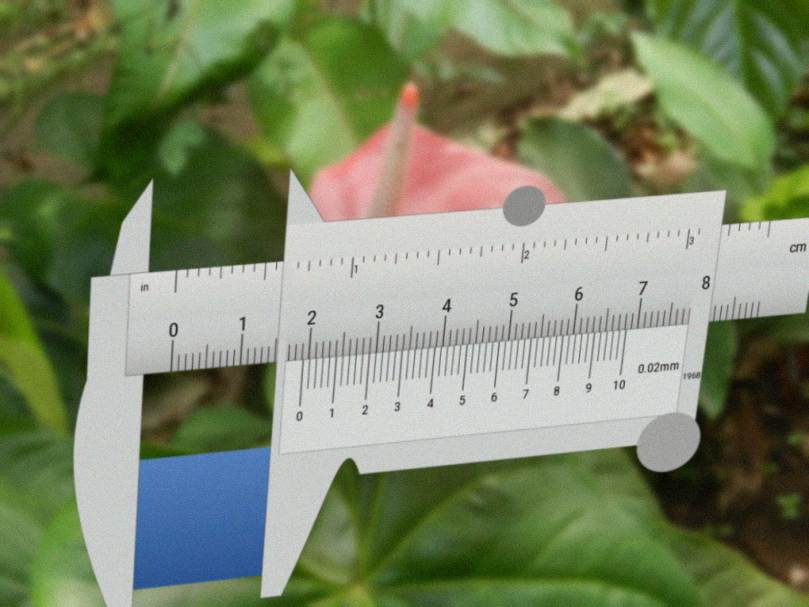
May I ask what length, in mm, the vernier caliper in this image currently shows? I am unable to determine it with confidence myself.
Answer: 19.2 mm
